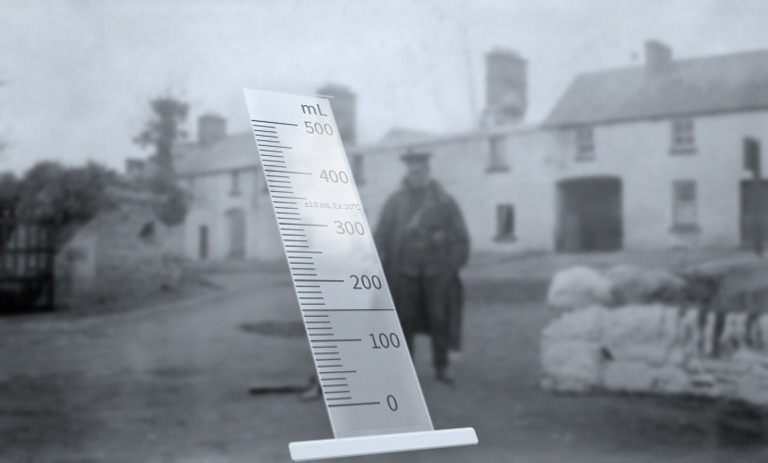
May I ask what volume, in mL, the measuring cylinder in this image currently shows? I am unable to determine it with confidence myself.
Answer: 150 mL
